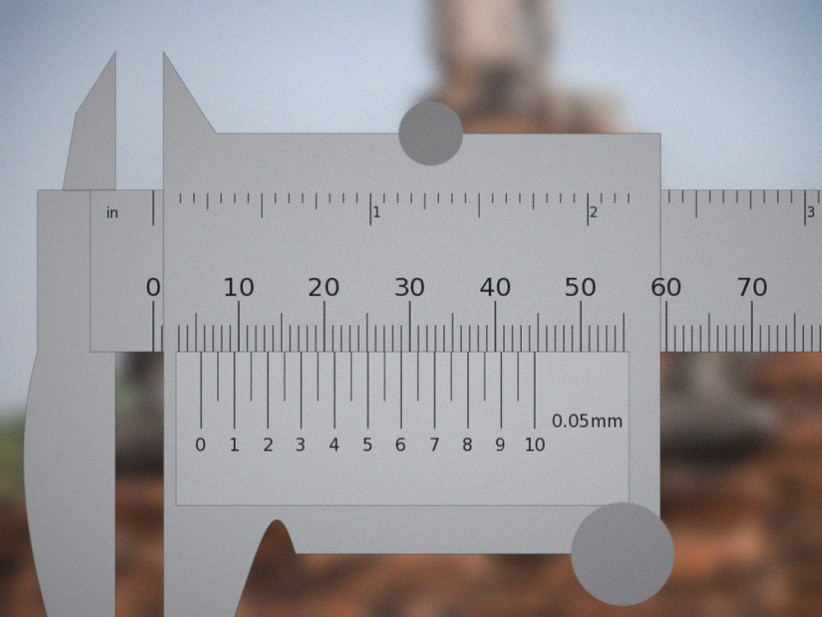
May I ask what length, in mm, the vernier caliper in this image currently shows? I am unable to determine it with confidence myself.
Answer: 5.6 mm
